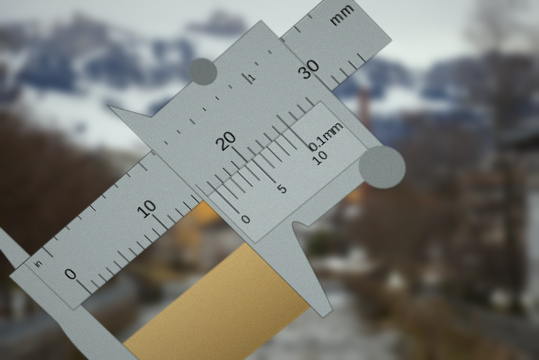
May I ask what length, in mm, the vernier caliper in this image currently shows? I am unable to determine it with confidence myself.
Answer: 16.0 mm
